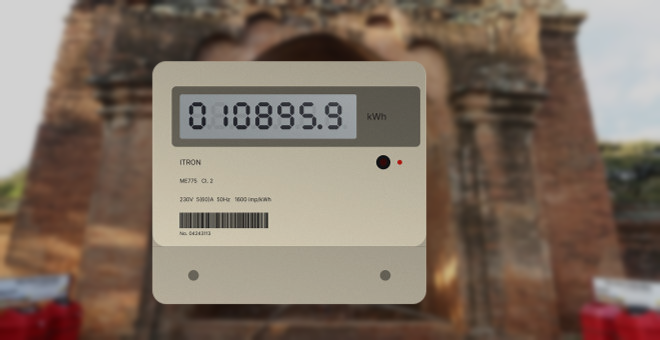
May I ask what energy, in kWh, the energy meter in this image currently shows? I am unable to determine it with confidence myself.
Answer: 10895.9 kWh
